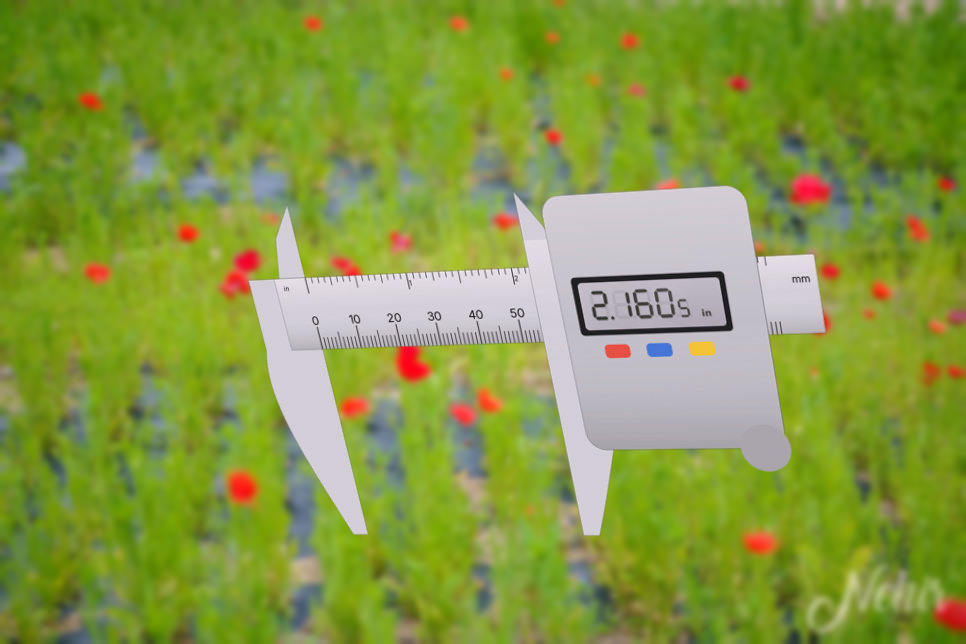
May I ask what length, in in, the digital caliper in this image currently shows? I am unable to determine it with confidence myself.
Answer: 2.1605 in
